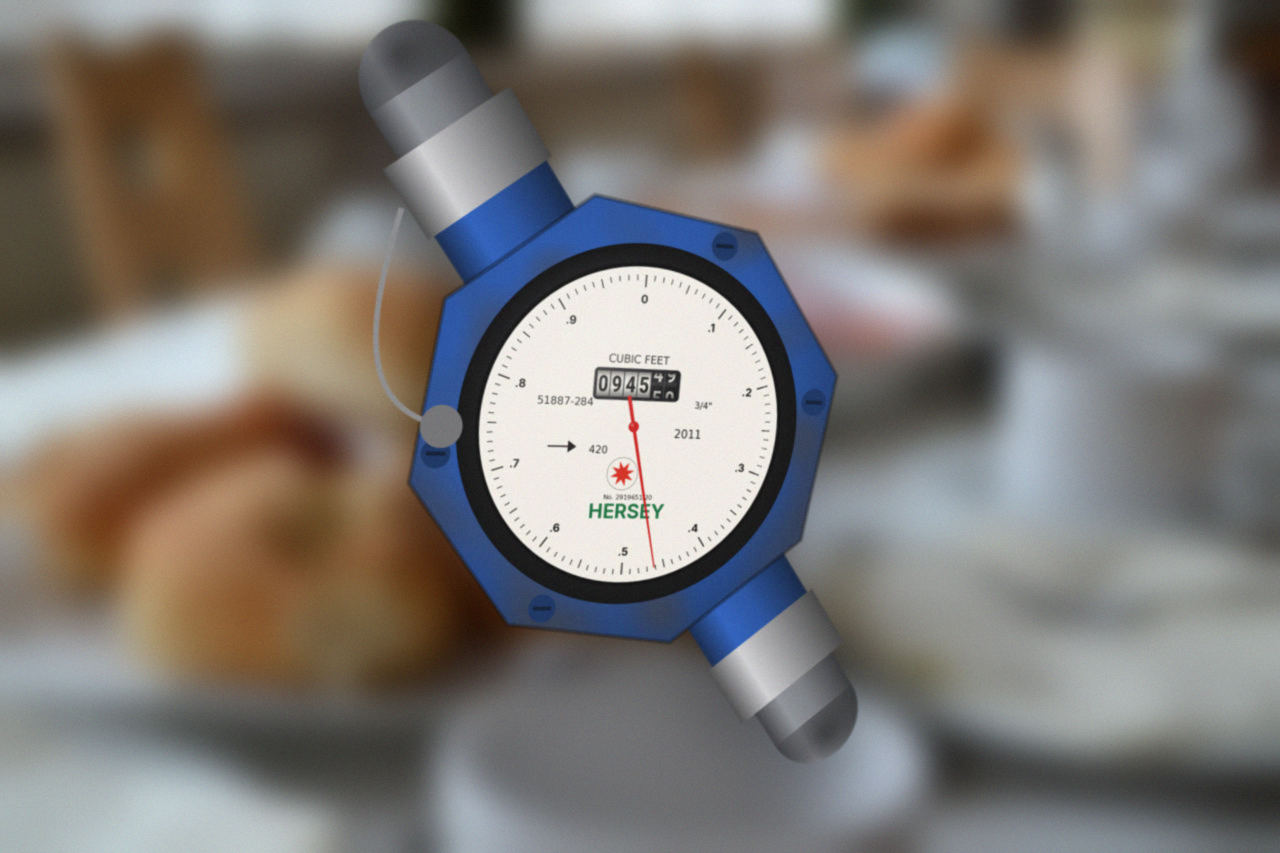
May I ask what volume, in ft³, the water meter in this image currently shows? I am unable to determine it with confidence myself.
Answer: 94549.46 ft³
